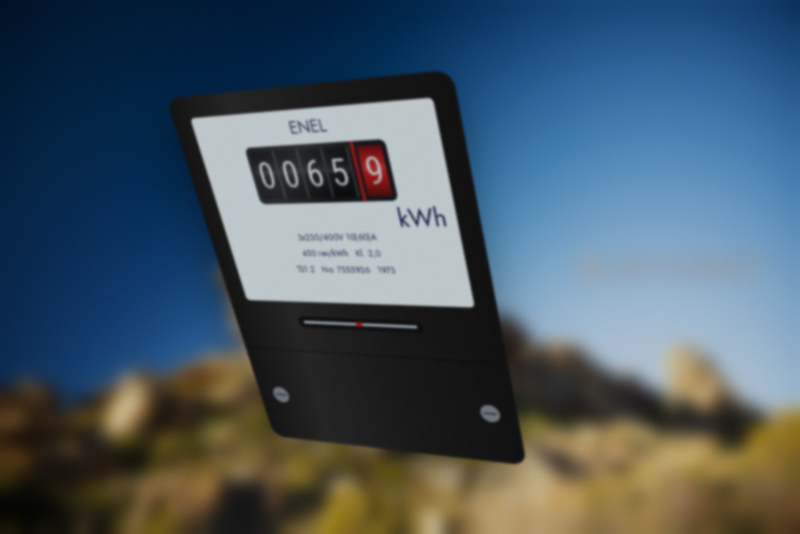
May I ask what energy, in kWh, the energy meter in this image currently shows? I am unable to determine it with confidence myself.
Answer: 65.9 kWh
